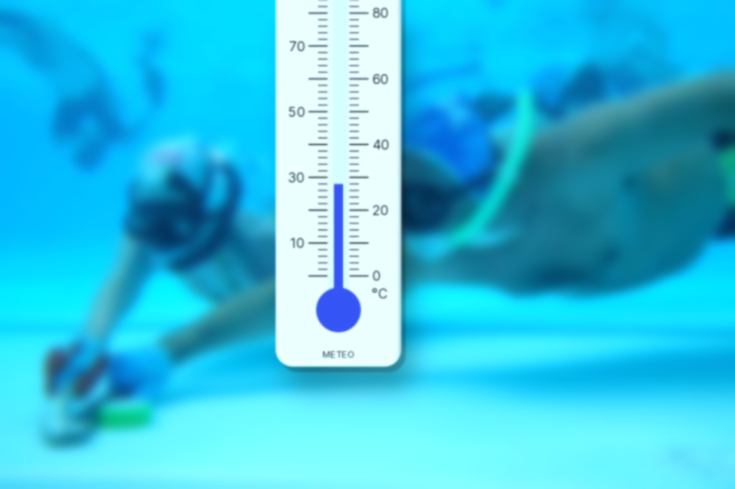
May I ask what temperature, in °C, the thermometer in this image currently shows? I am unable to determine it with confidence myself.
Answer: 28 °C
